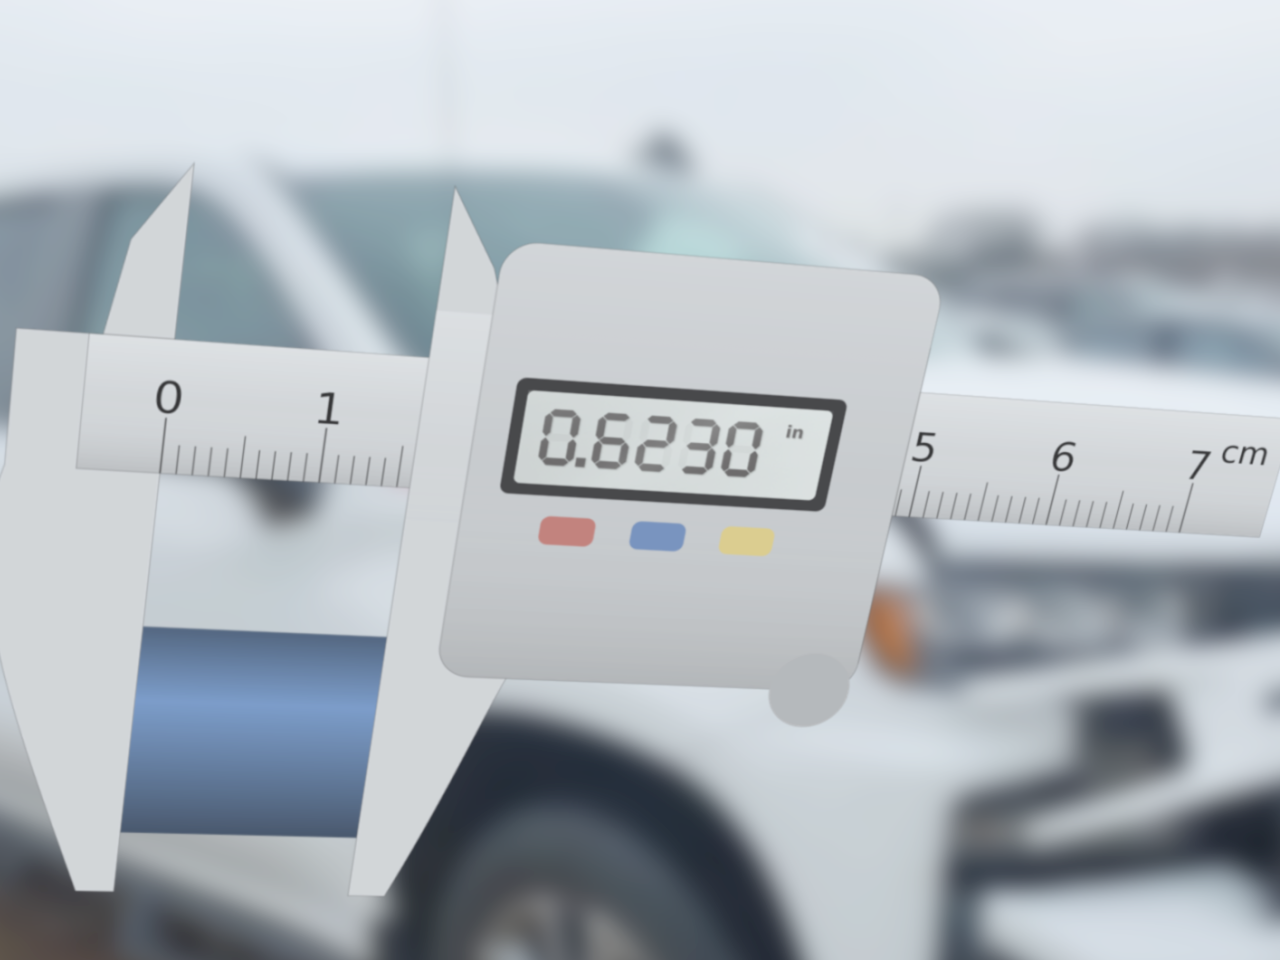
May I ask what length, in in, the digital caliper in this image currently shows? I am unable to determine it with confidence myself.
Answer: 0.6230 in
